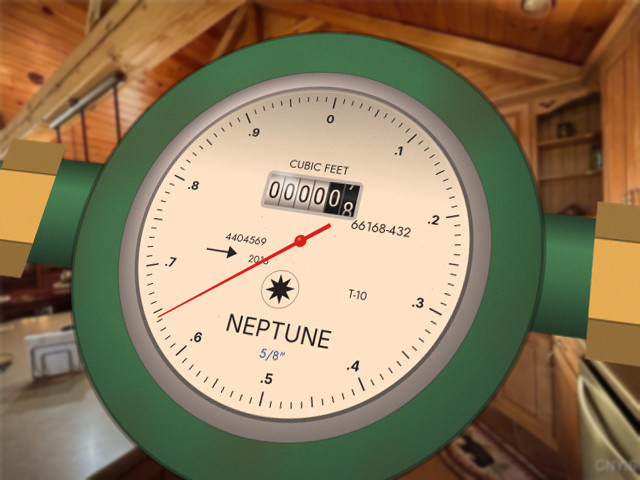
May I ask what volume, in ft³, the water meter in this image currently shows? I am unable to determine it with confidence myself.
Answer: 7.64 ft³
